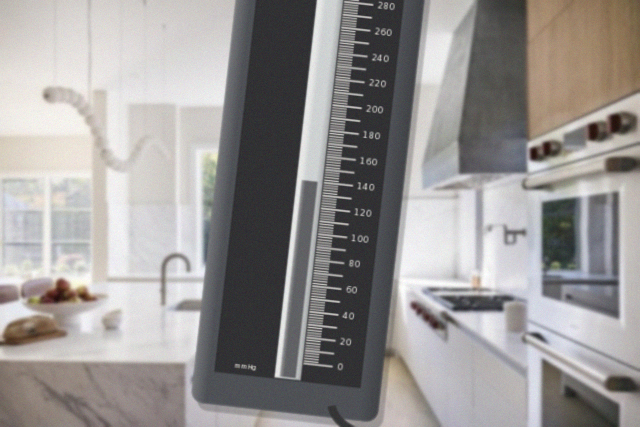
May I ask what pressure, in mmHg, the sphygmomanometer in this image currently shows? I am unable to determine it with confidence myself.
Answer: 140 mmHg
